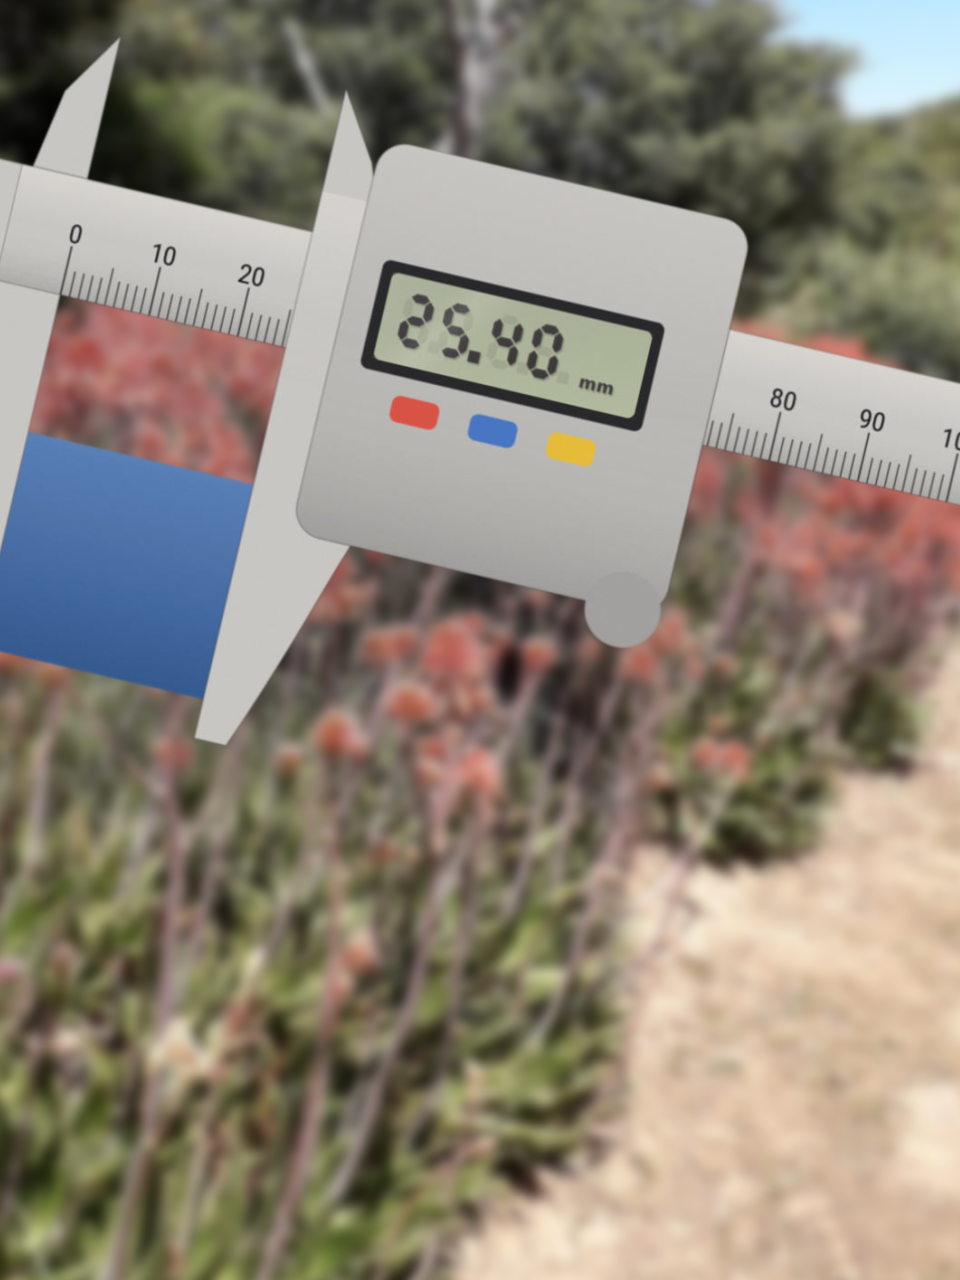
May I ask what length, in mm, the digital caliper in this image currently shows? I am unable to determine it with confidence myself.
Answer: 25.40 mm
